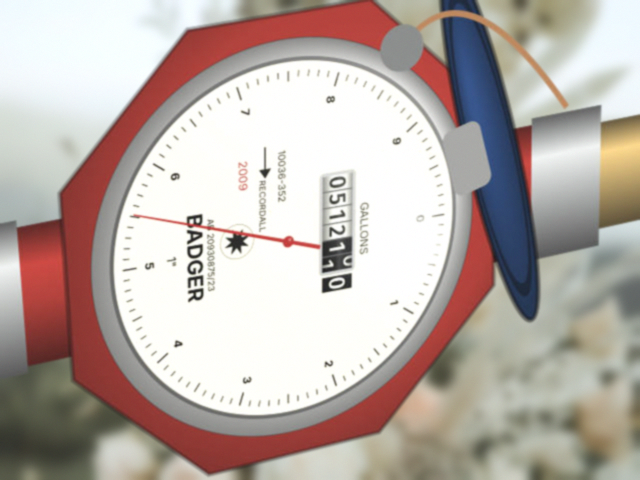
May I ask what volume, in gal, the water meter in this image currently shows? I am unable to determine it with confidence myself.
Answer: 512105.5 gal
